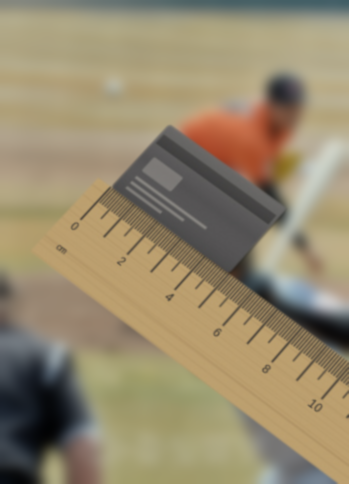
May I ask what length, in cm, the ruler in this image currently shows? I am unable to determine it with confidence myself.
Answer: 5 cm
